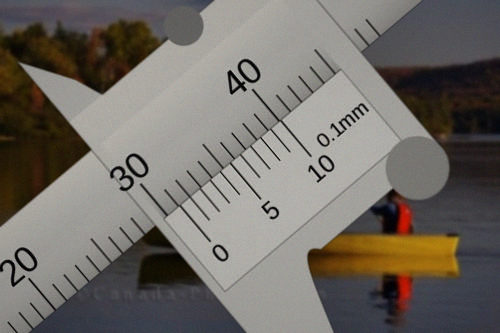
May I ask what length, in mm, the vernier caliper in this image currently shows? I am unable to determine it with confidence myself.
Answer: 31.1 mm
